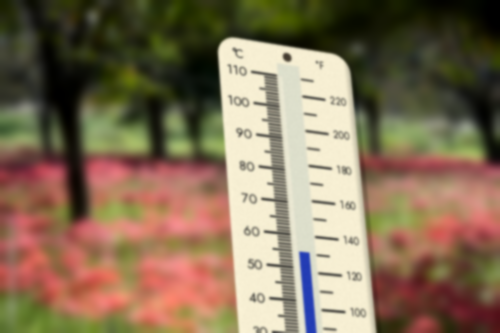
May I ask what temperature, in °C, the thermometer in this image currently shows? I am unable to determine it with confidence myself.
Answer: 55 °C
